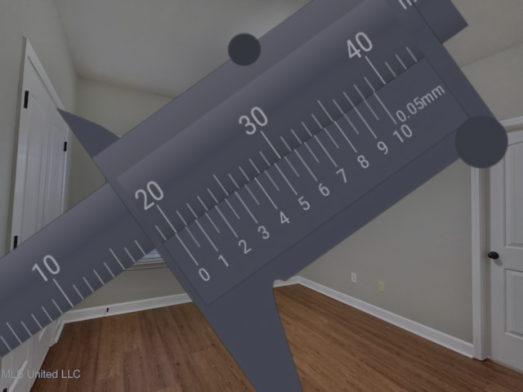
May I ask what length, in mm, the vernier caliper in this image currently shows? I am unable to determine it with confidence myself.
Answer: 19.9 mm
